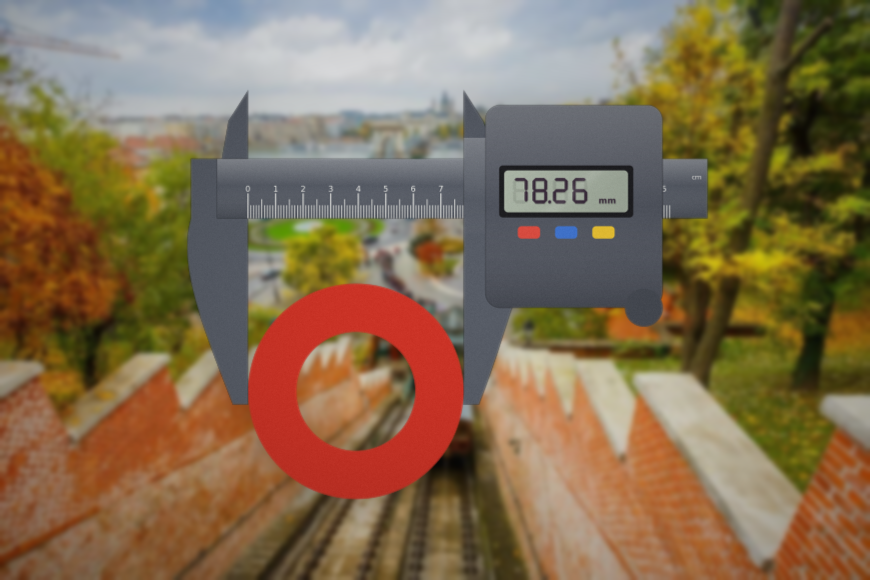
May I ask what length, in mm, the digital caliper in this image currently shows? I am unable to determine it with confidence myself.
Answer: 78.26 mm
